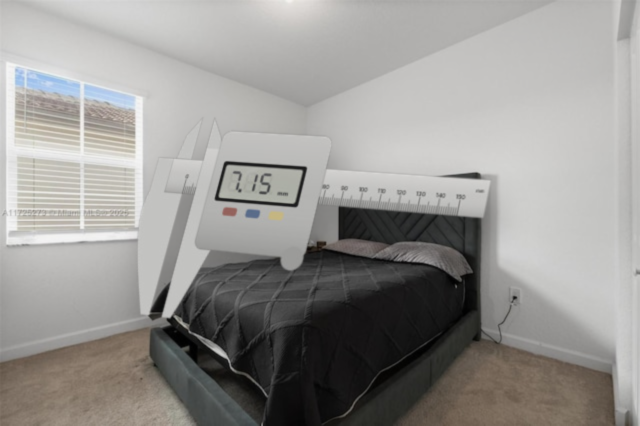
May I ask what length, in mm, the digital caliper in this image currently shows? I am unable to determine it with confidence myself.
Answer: 7.15 mm
